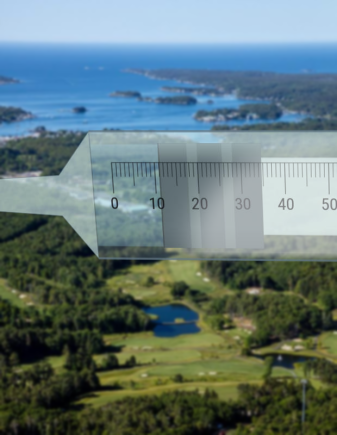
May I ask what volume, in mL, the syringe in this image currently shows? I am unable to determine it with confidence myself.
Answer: 11 mL
